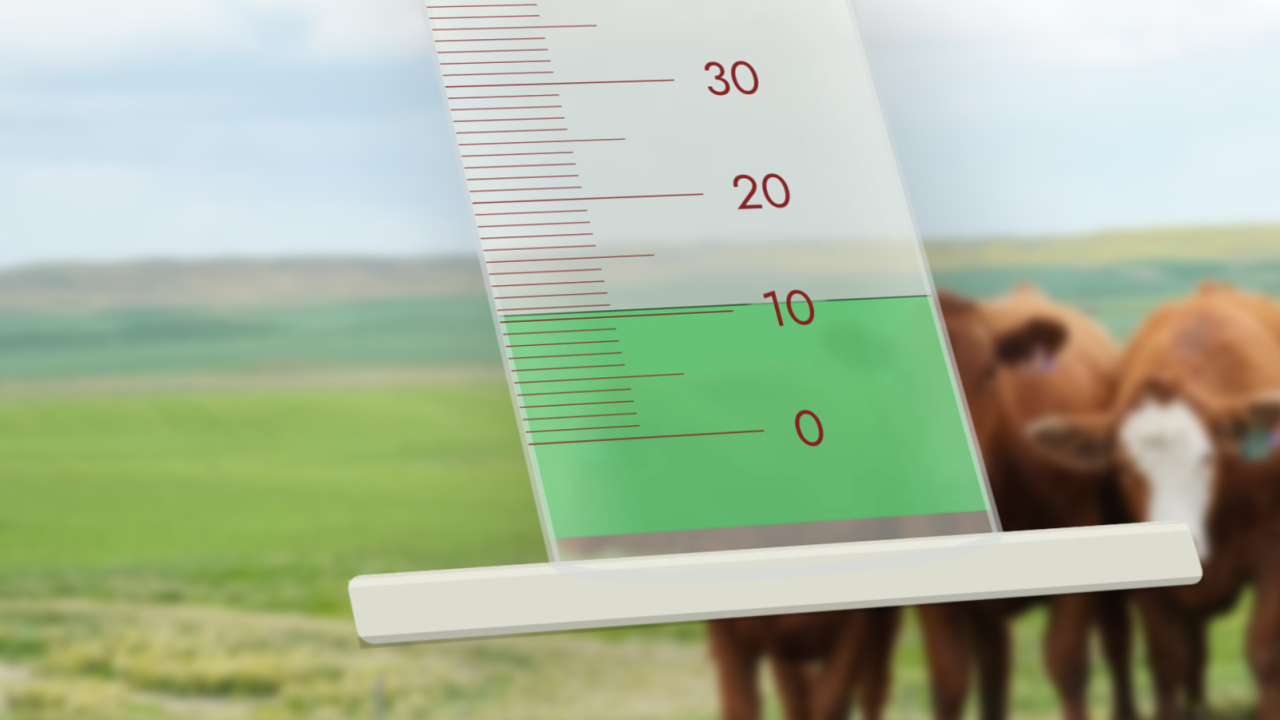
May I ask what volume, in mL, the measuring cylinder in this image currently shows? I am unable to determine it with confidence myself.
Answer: 10.5 mL
